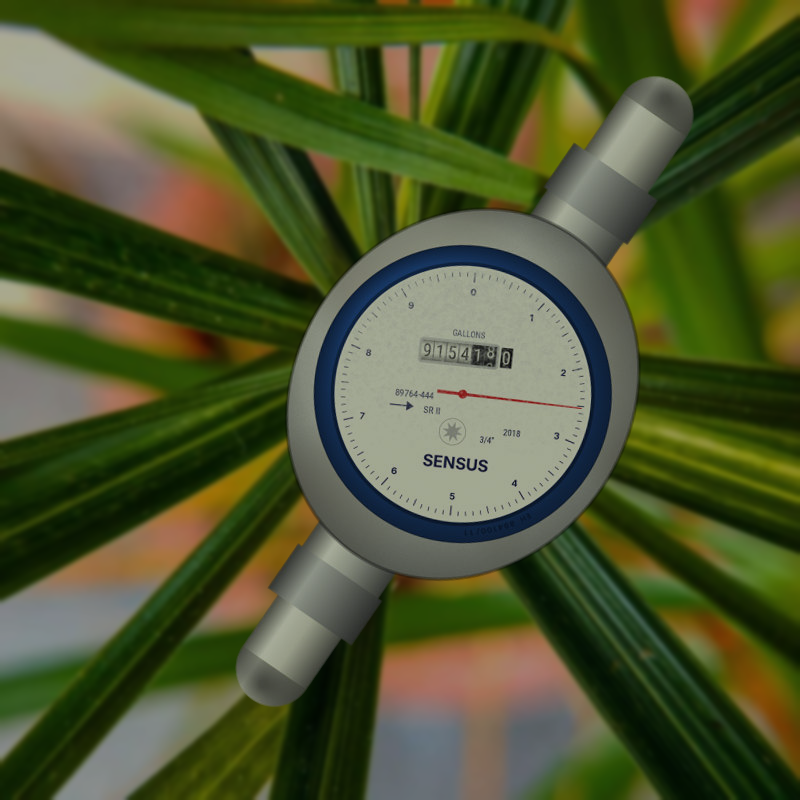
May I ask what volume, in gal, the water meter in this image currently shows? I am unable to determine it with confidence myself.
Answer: 9154182.5 gal
